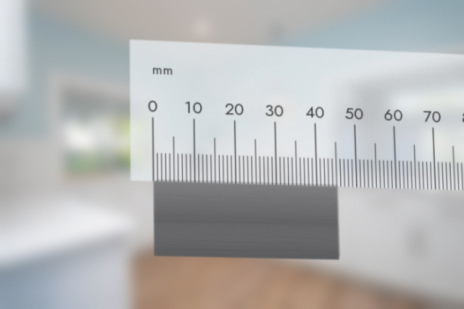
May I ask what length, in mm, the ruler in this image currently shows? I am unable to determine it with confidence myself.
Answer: 45 mm
